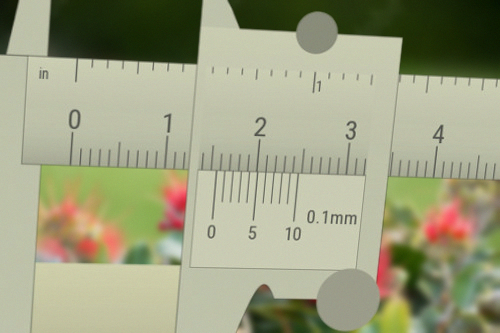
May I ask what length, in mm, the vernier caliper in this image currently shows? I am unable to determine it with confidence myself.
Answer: 15.6 mm
